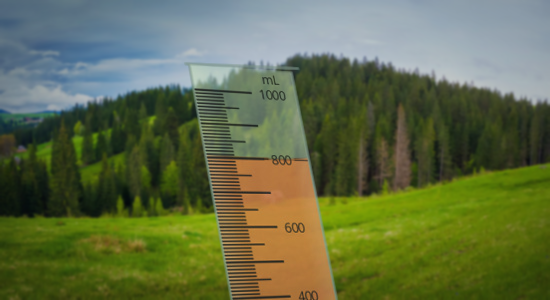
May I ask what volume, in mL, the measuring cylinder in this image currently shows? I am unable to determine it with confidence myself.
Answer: 800 mL
